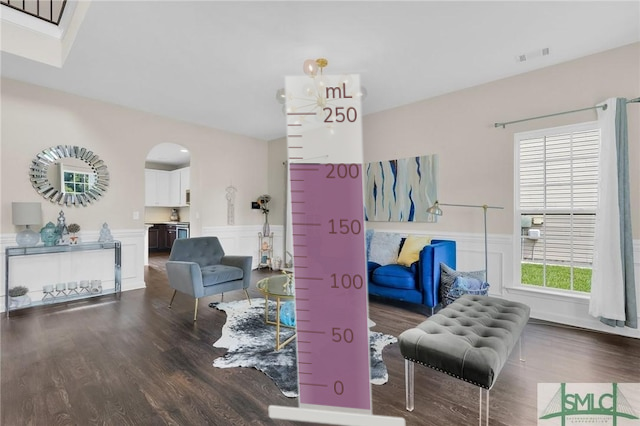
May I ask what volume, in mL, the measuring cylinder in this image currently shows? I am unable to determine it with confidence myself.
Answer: 205 mL
